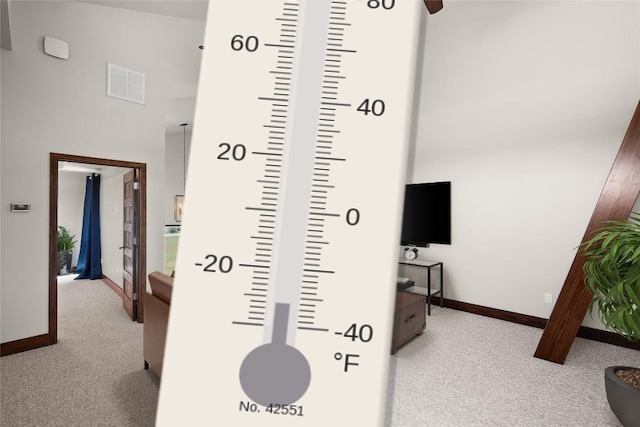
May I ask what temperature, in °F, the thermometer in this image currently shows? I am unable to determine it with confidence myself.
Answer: -32 °F
